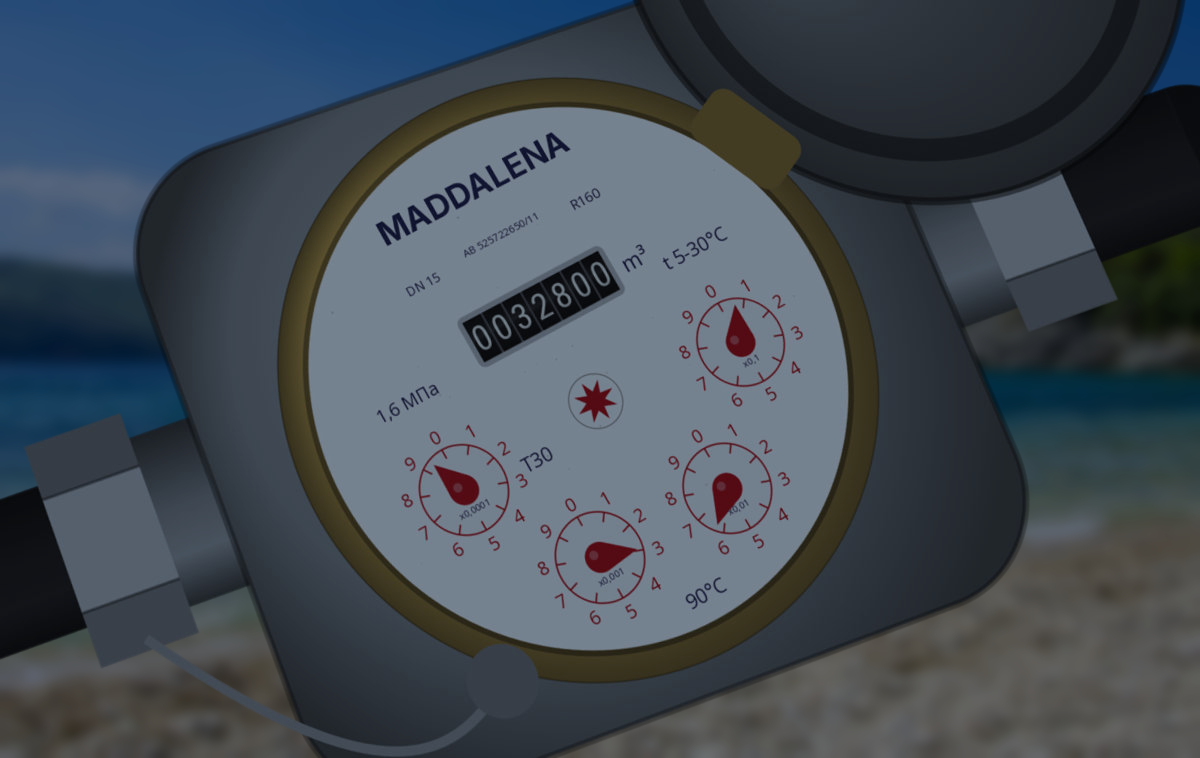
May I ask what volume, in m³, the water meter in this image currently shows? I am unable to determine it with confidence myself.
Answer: 32800.0629 m³
